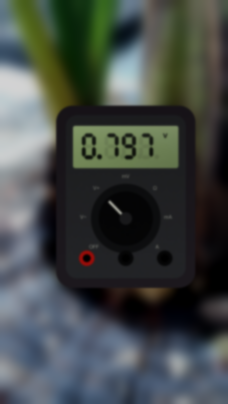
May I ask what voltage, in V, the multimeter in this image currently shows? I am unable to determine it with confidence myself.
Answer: 0.797 V
